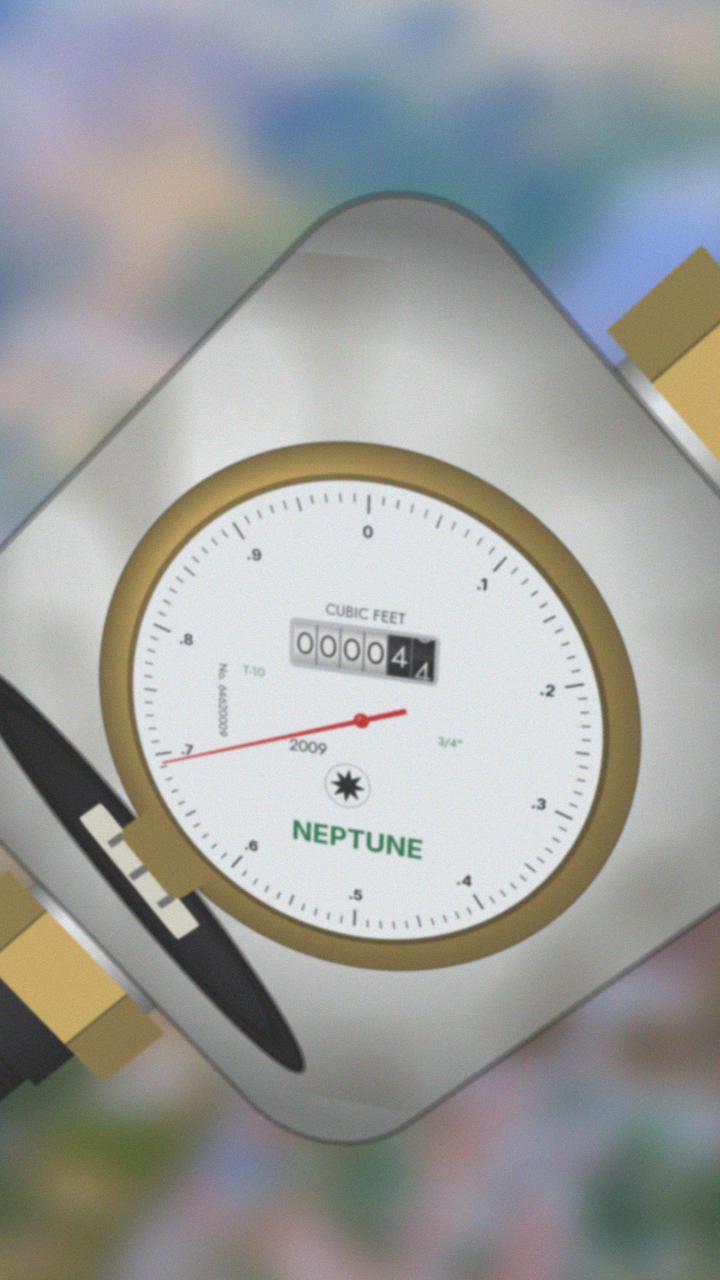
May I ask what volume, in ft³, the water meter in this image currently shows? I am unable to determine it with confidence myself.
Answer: 43.69 ft³
